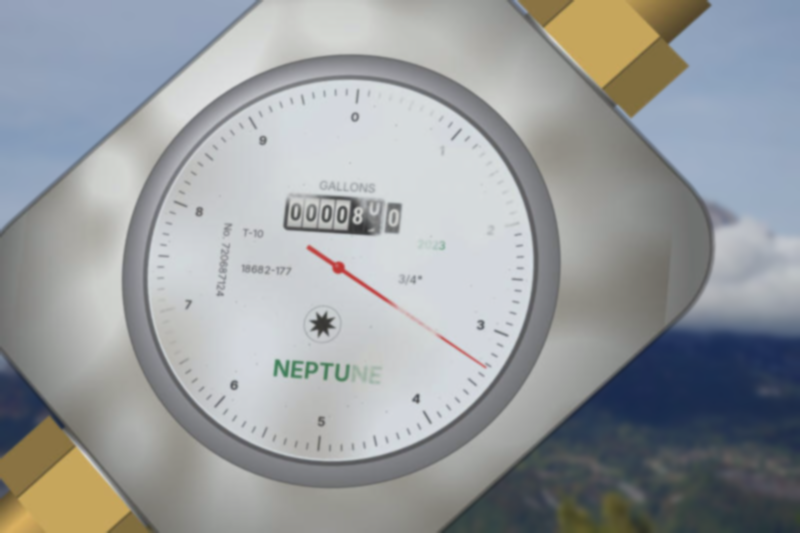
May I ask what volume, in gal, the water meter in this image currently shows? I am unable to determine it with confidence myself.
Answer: 803.3 gal
